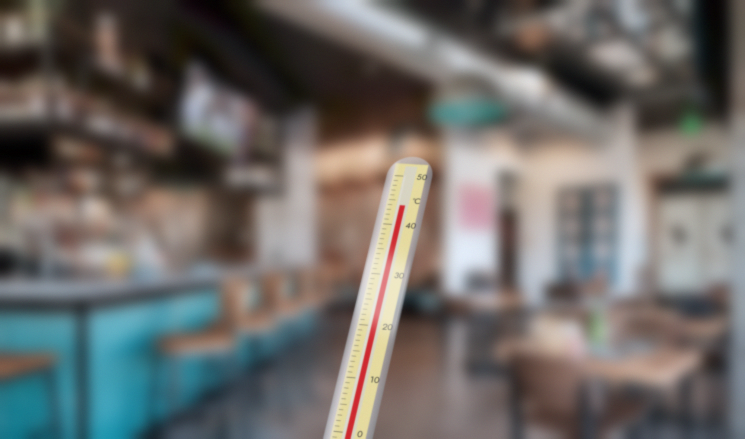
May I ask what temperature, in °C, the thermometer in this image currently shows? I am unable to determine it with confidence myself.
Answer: 44 °C
